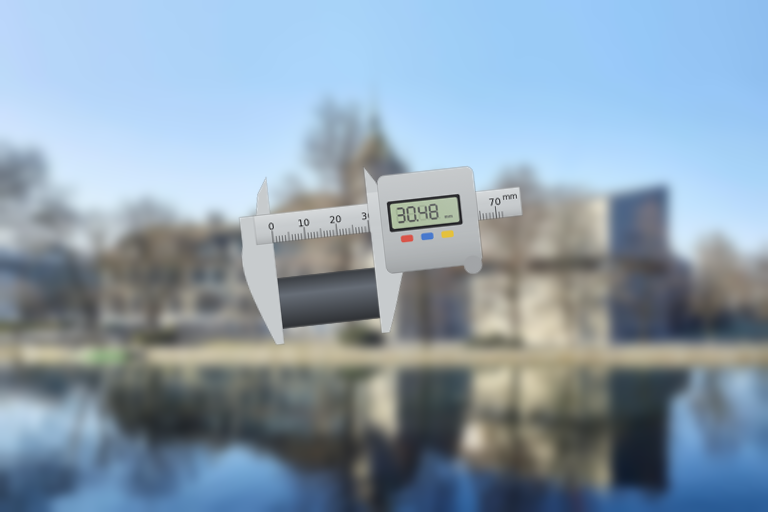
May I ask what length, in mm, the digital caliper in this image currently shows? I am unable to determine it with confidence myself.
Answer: 30.48 mm
